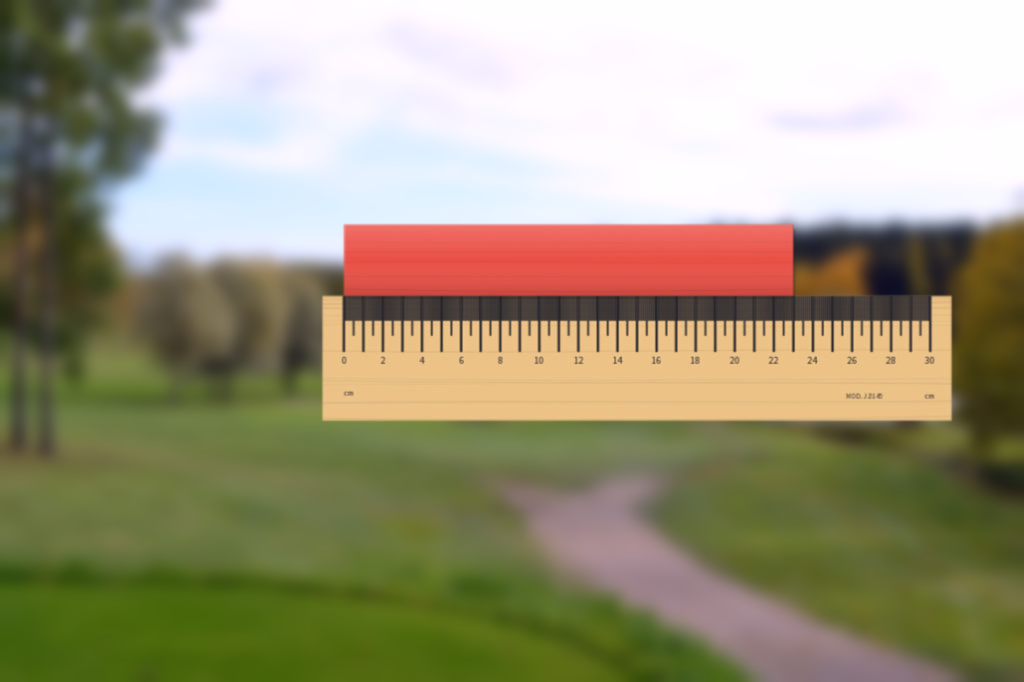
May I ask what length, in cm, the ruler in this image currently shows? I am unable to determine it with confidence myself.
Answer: 23 cm
